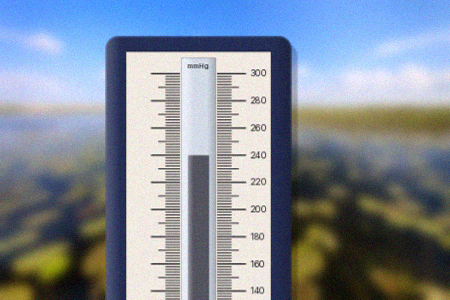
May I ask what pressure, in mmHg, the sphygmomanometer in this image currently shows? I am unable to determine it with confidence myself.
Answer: 240 mmHg
